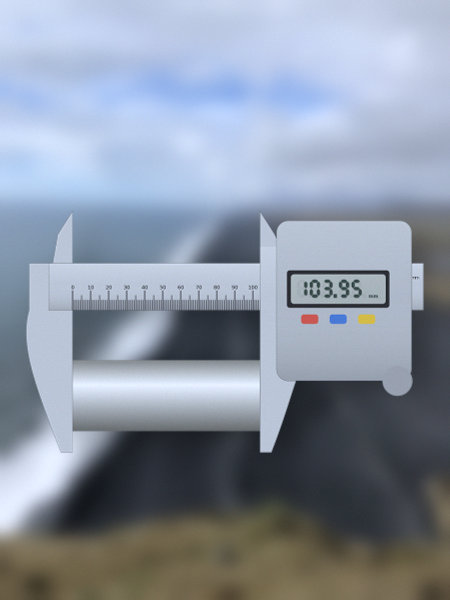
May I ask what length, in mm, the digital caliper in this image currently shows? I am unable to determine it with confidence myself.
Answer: 103.95 mm
